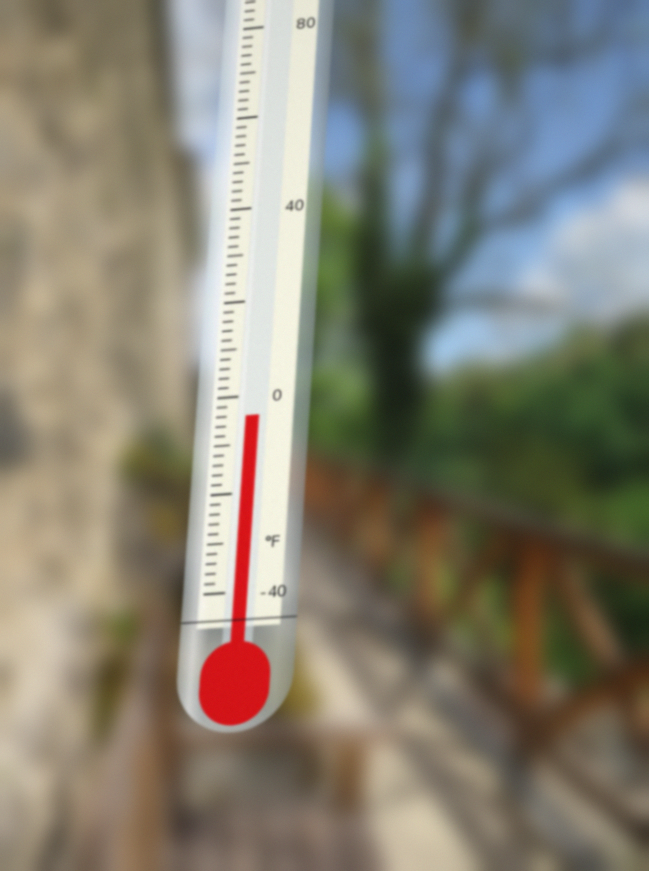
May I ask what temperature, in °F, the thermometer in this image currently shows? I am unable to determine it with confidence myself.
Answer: -4 °F
